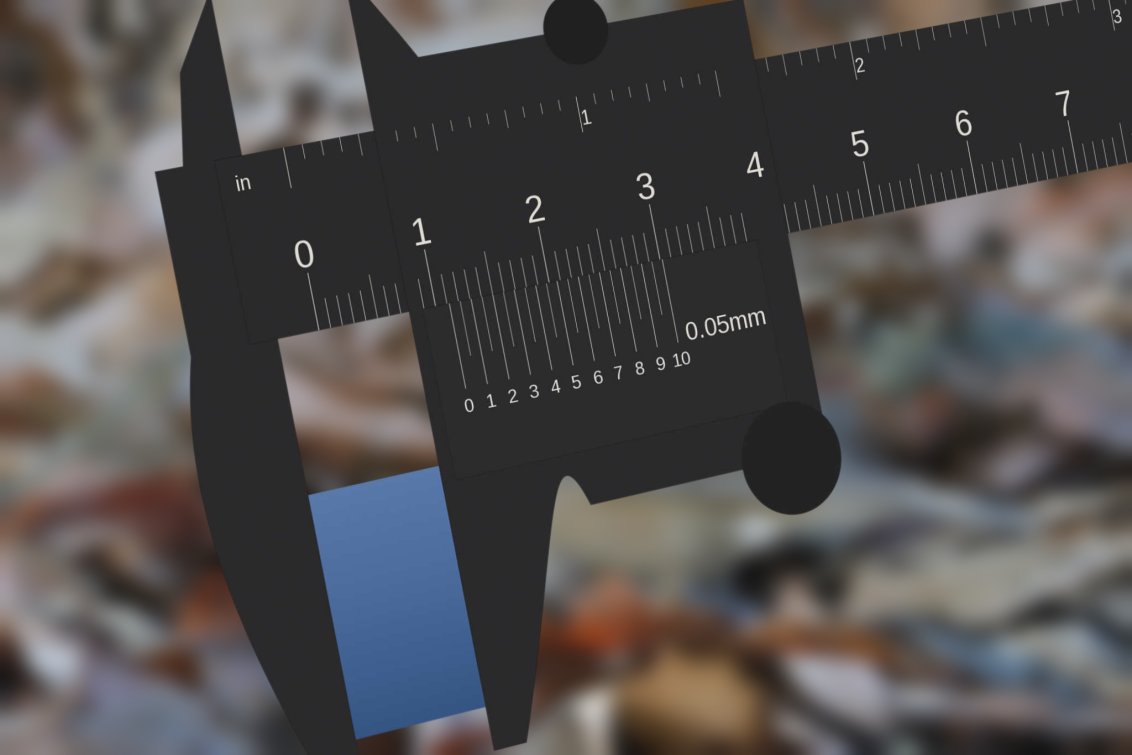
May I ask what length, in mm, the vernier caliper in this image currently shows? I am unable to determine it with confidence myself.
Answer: 11.2 mm
